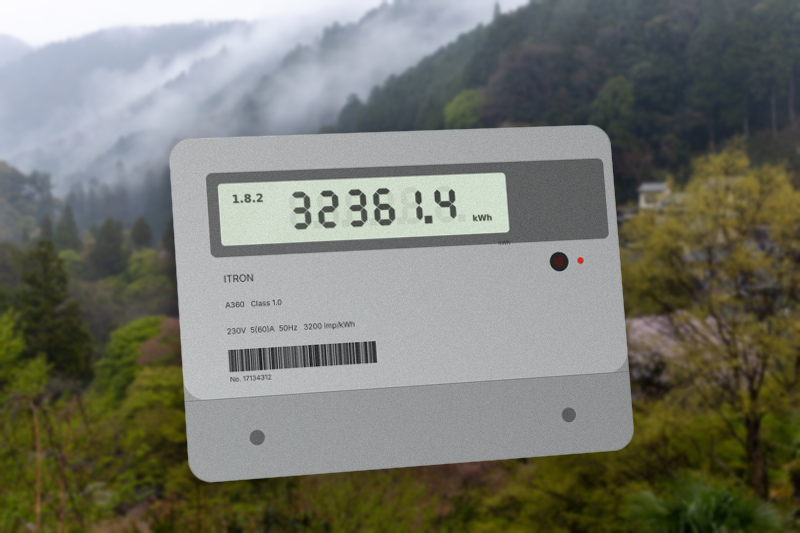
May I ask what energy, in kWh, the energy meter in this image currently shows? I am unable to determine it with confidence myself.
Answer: 32361.4 kWh
